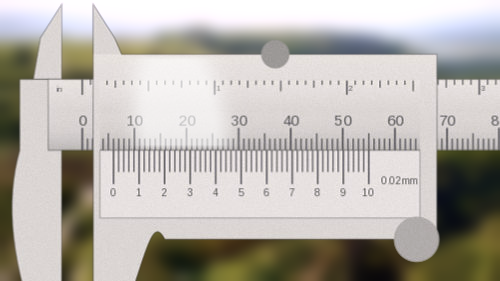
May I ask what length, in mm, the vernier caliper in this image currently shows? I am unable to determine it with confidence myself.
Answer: 6.0 mm
